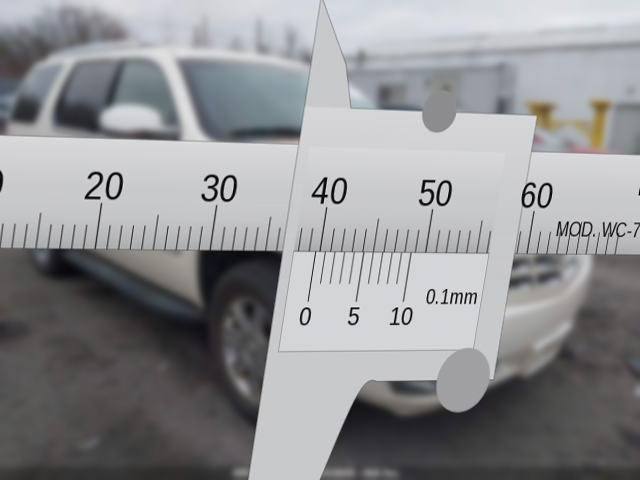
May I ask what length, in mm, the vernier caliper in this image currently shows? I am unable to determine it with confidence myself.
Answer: 39.6 mm
